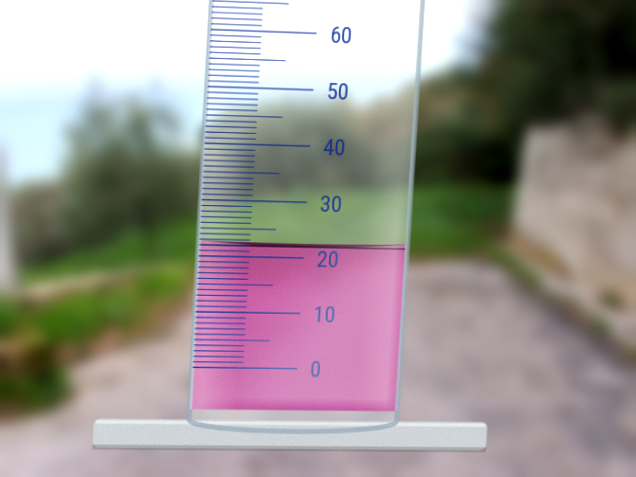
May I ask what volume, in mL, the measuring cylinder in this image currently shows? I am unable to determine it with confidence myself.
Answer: 22 mL
